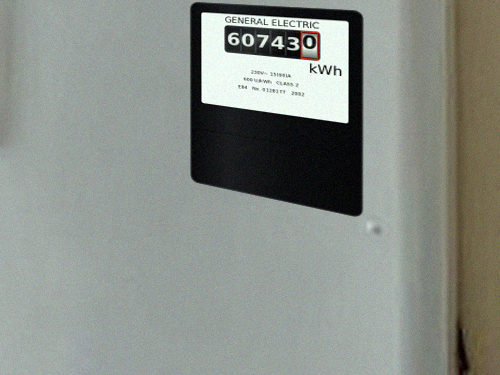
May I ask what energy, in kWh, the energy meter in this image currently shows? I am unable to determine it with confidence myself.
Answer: 60743.0 kWh
